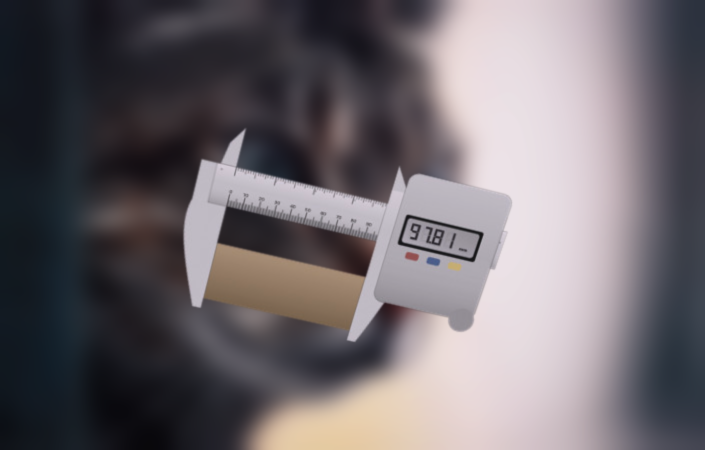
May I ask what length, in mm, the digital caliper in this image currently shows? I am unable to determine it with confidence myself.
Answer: 97.81 mm
